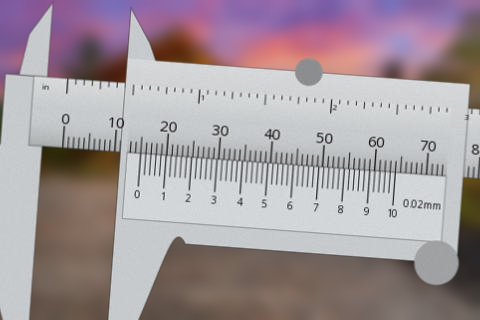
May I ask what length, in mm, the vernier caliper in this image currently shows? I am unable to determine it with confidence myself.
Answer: 15.0 mm
